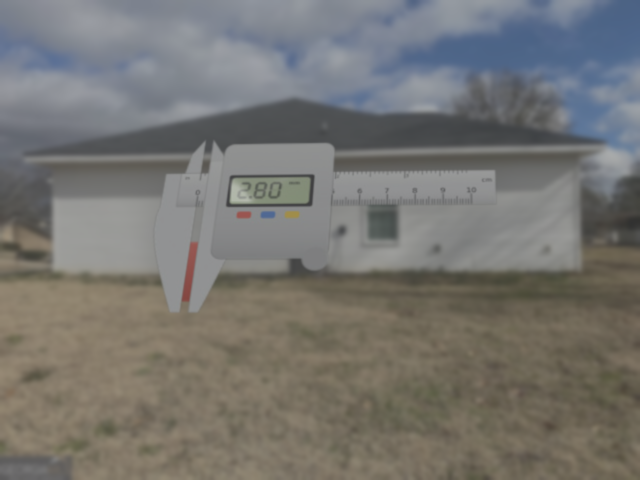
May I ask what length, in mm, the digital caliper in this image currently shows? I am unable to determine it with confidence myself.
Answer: 2.80 mm
